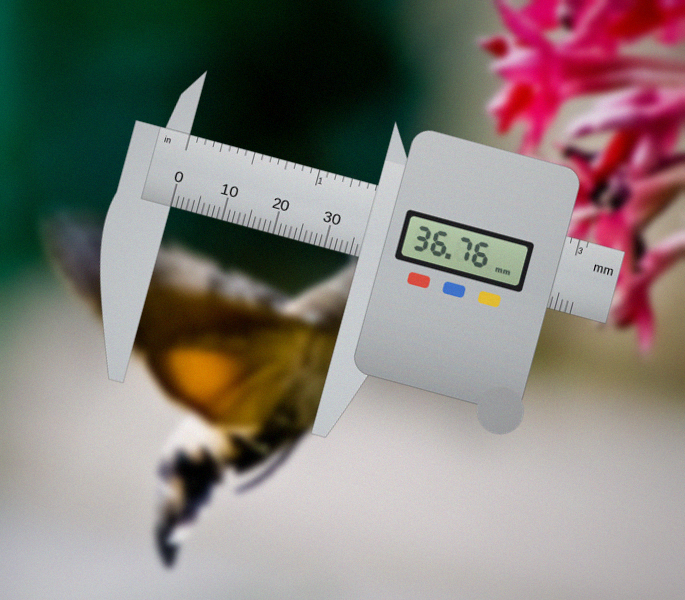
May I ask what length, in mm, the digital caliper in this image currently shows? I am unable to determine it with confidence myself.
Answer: 36.76 mm
